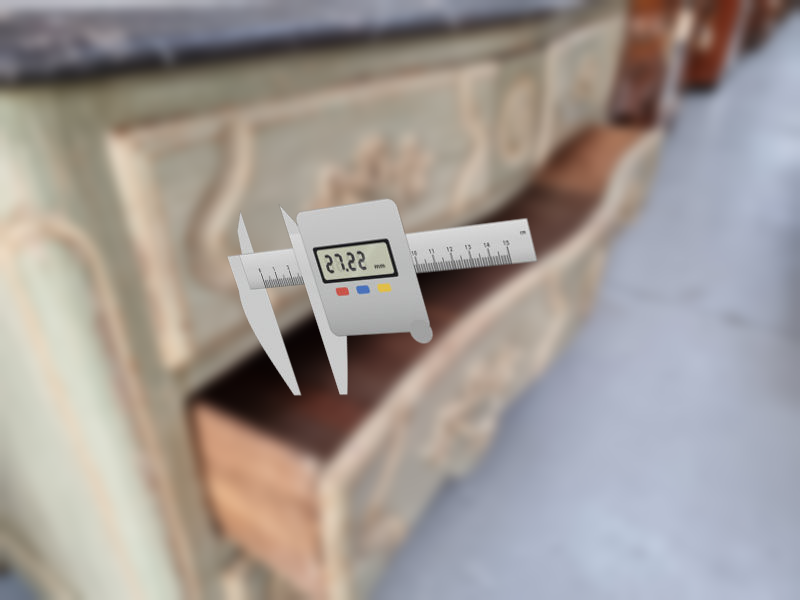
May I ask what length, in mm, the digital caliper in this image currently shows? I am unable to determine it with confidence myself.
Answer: 27.22 mm
